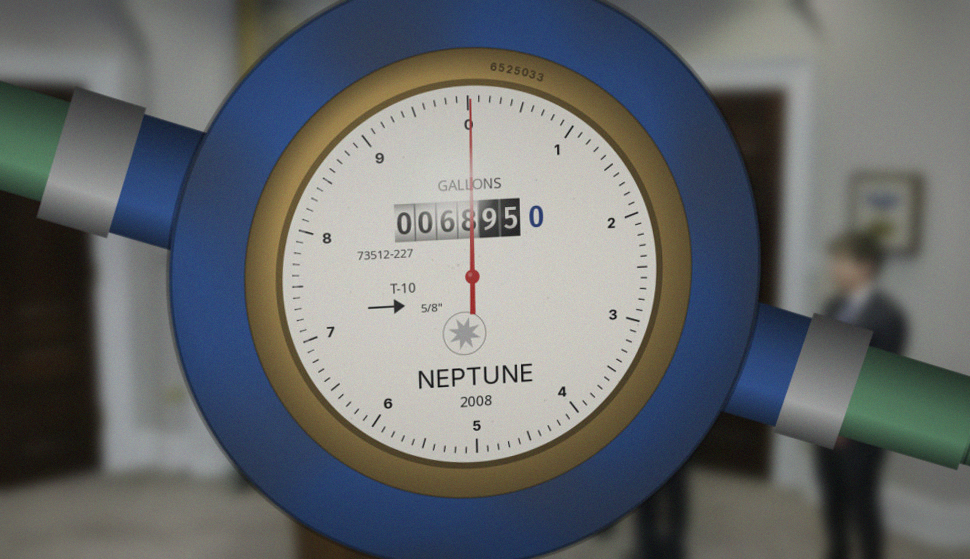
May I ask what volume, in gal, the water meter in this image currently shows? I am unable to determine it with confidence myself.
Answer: 68950.0 gal
